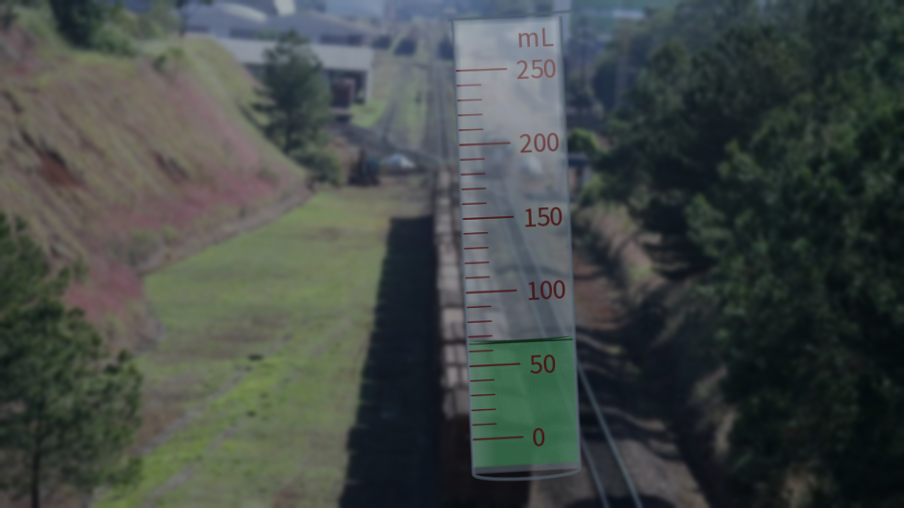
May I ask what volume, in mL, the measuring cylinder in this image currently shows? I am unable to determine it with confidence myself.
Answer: 65 mL
